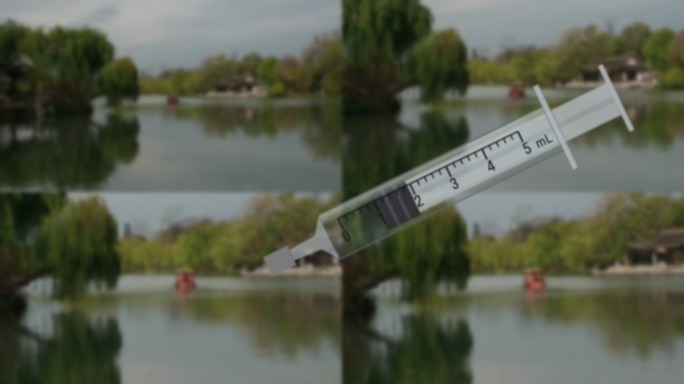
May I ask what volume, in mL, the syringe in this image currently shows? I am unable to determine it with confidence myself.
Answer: 1 mL
